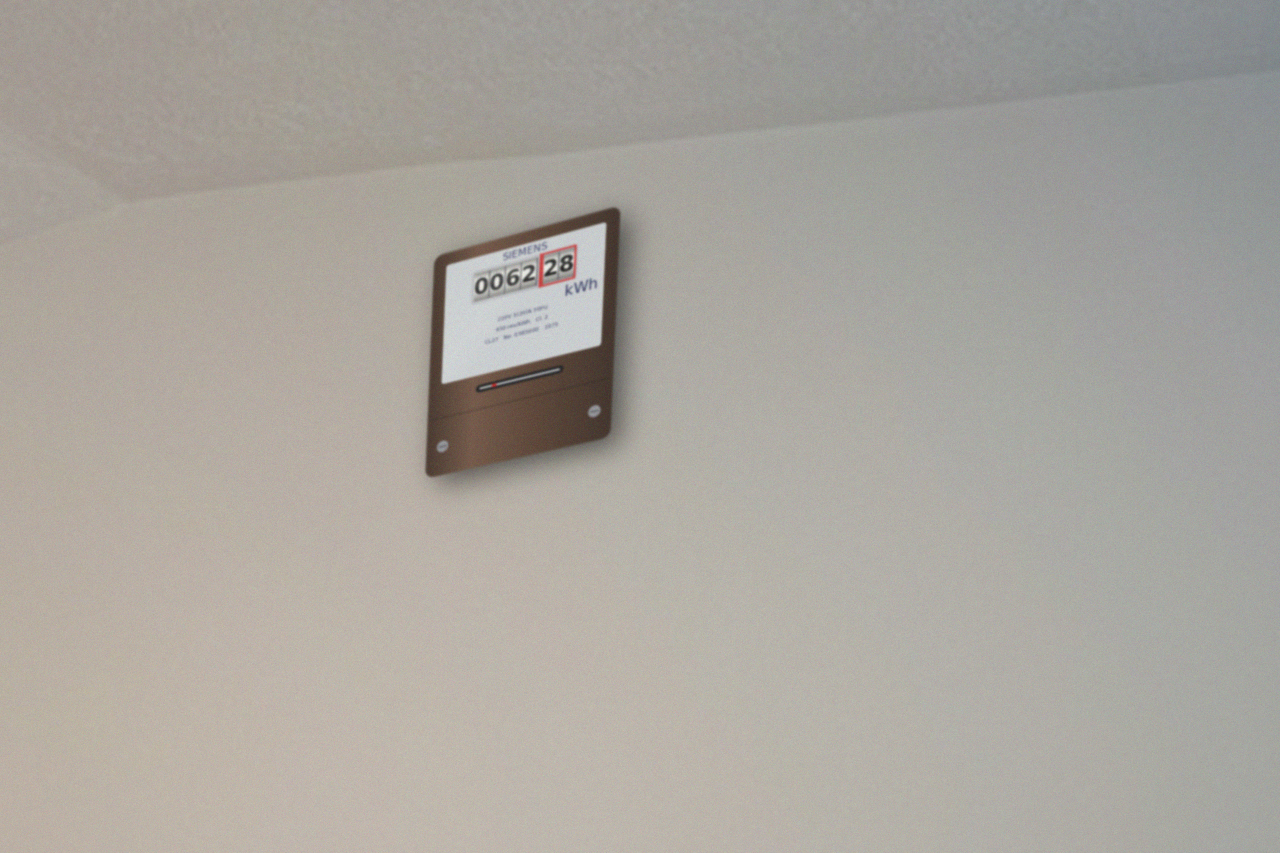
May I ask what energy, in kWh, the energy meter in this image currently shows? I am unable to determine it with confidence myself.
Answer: 62.28 kWh
